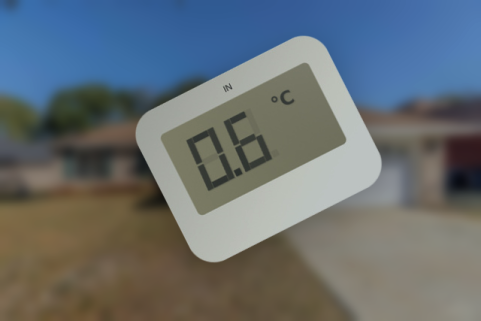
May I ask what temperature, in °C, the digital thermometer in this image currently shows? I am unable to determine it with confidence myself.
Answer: 0.6 °C
